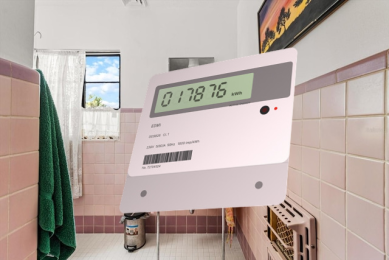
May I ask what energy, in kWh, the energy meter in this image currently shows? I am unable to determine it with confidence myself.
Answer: 17876 kWh
